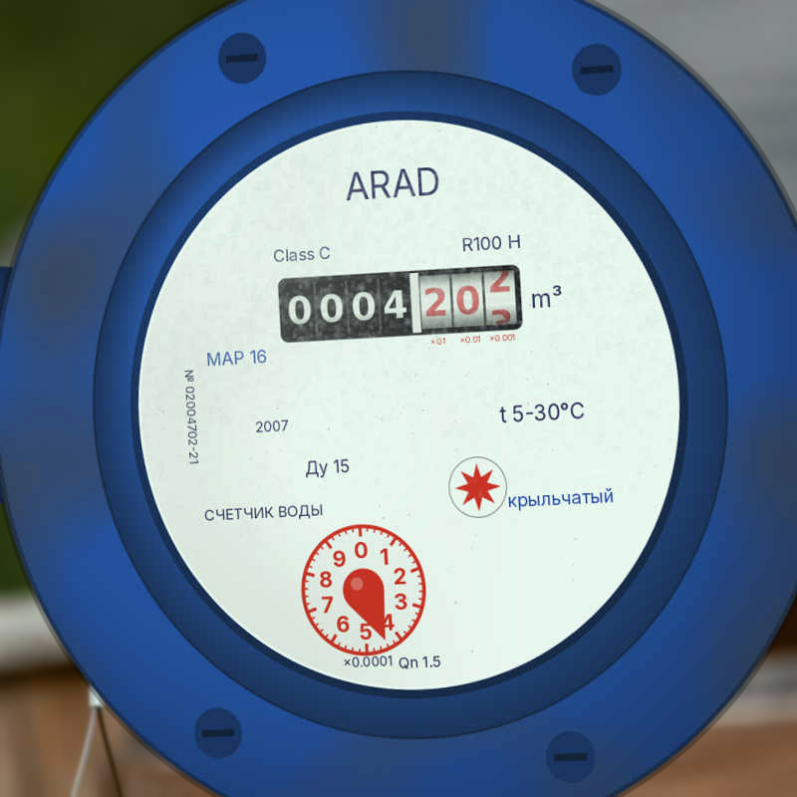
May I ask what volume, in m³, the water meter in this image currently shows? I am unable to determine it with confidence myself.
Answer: 4.2024 m³
